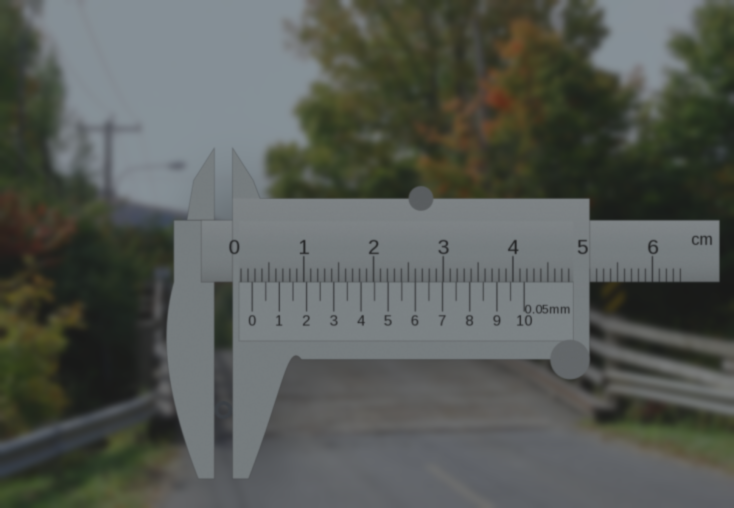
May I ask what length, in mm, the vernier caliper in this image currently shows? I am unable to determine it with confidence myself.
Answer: 2.6 mm
